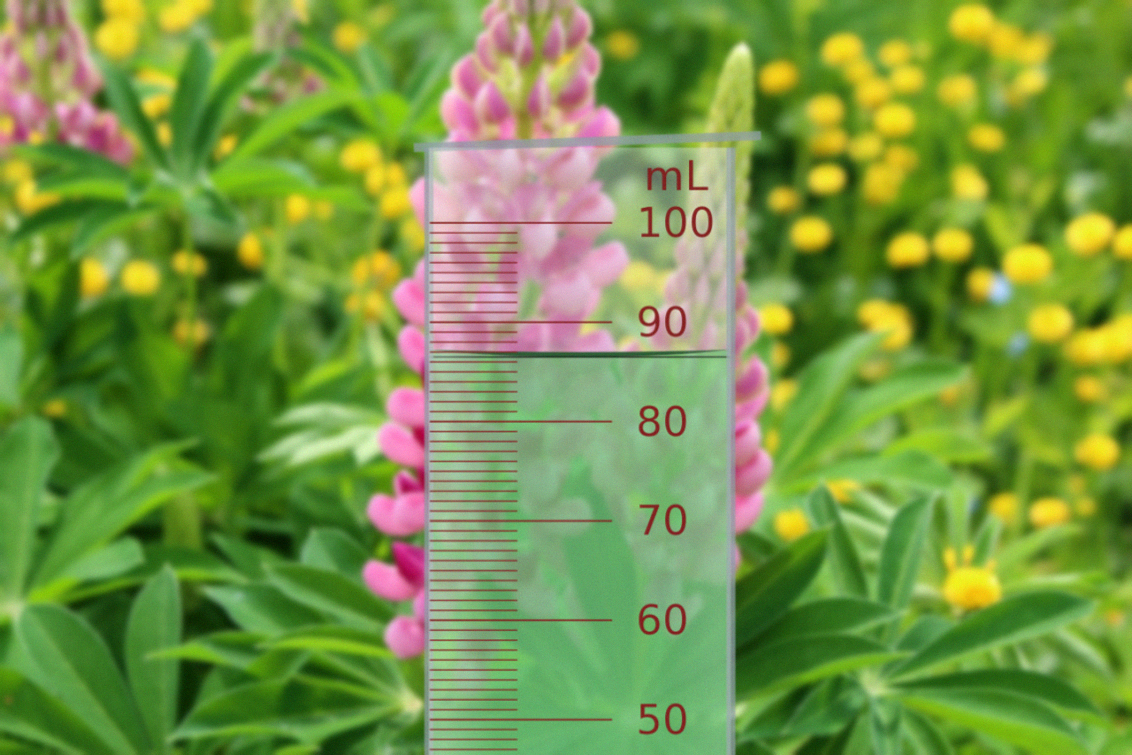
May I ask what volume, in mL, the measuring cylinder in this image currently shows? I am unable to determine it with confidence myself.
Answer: 86.5 mL
